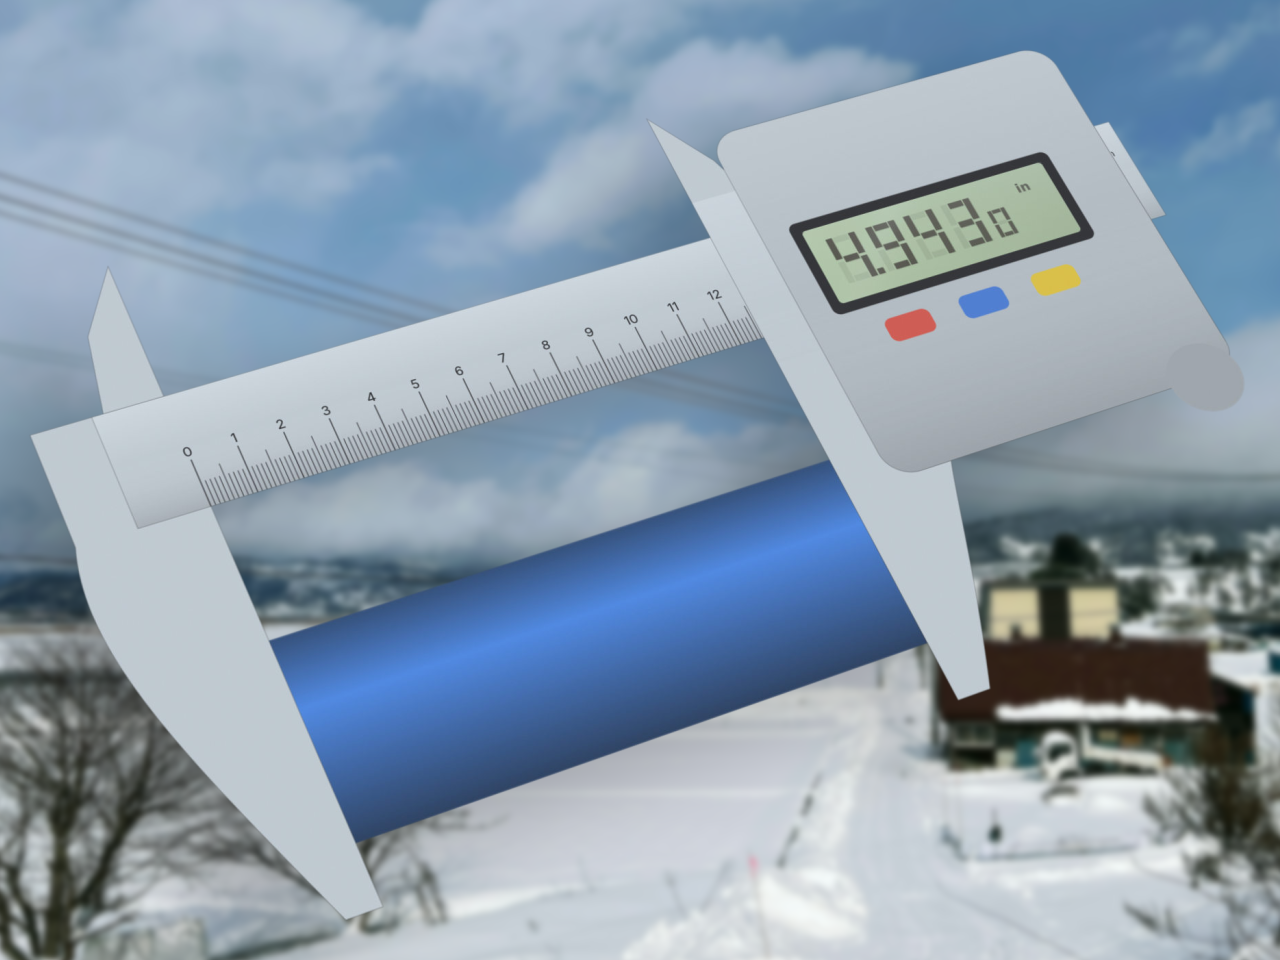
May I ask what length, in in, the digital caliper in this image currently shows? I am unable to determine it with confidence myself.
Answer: 4.9430 in
